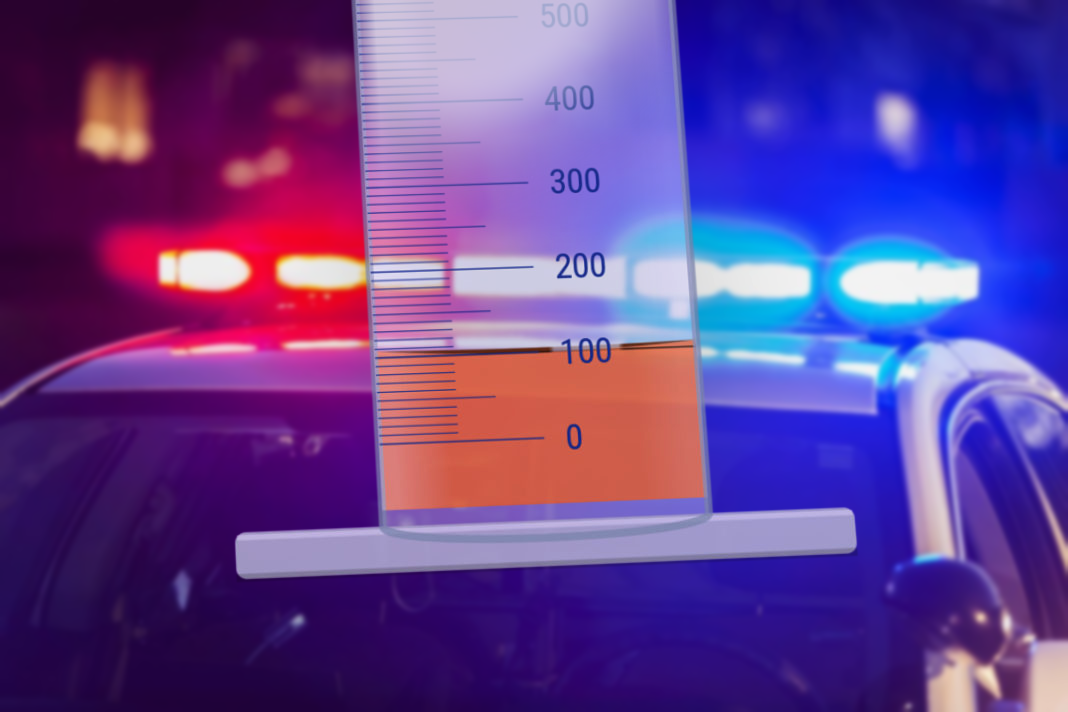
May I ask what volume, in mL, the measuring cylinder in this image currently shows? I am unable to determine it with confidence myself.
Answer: 100 mL
